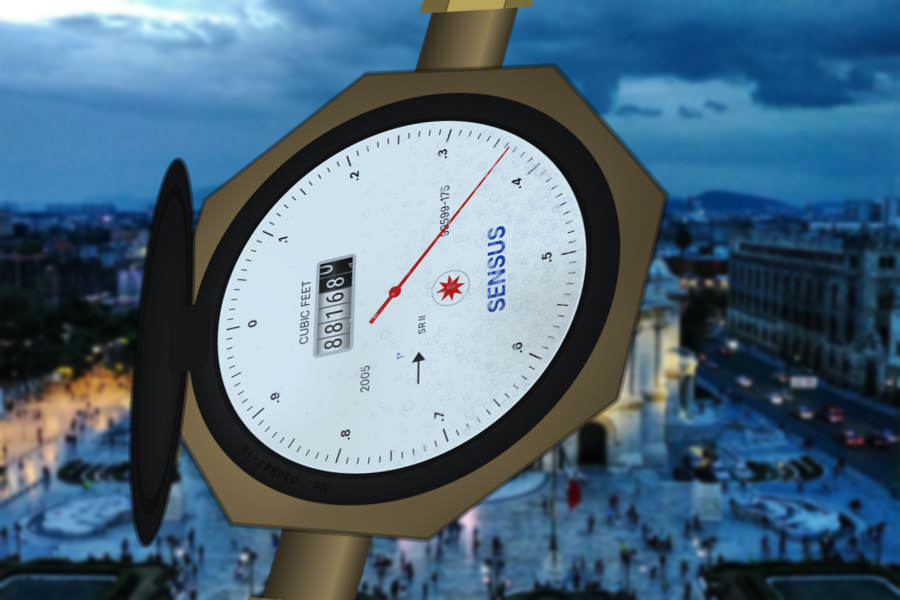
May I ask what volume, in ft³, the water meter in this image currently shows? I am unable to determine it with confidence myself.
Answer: 881680.36 ft³
